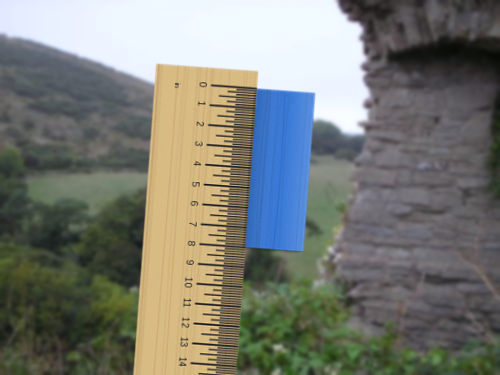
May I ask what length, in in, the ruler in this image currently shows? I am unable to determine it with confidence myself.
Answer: 8 in
